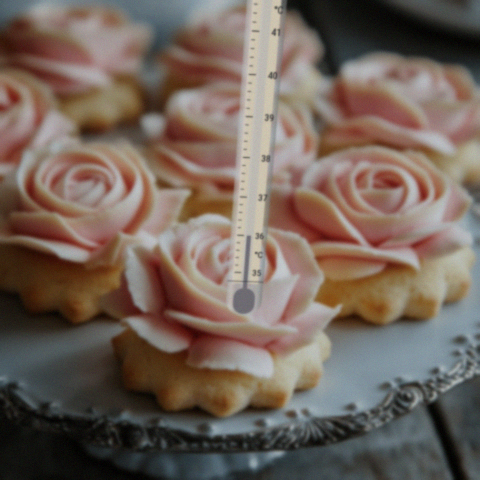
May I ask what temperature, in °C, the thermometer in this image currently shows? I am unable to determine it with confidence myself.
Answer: 36 °C
